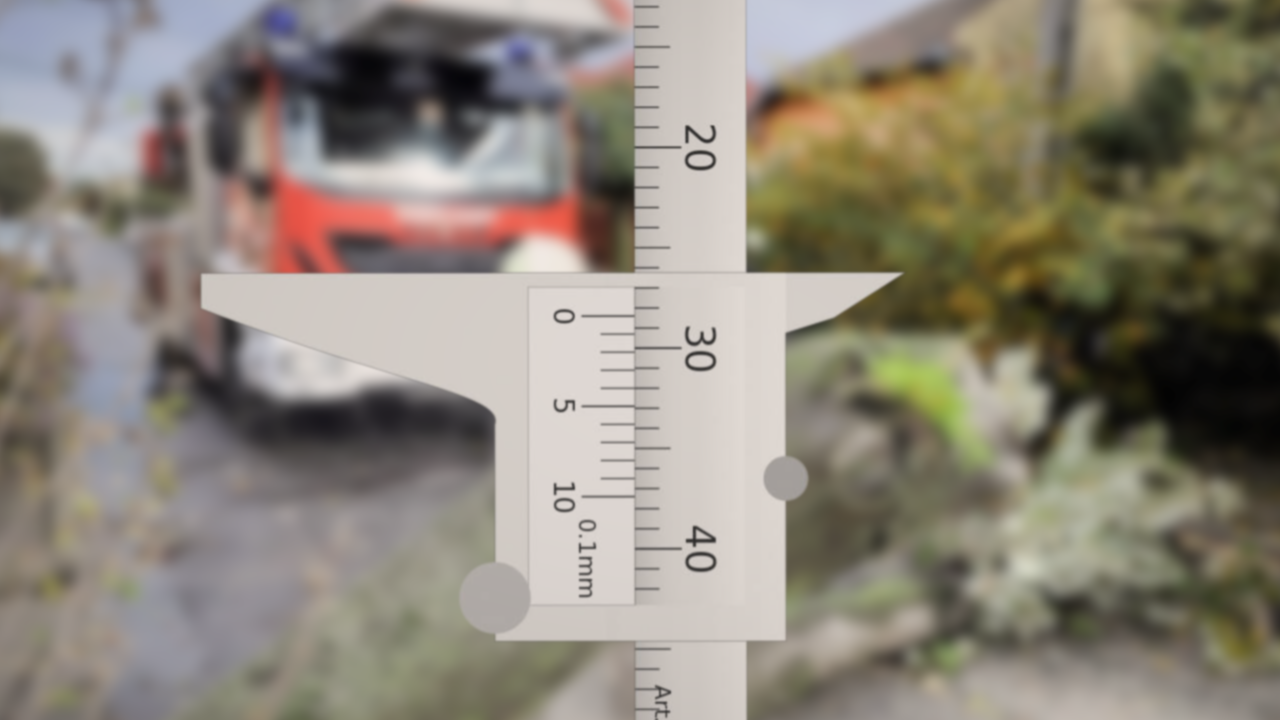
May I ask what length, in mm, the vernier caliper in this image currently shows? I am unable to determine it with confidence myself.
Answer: 28.4 mm
